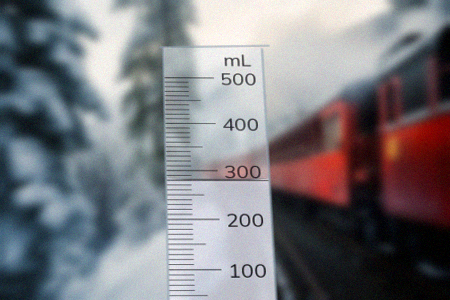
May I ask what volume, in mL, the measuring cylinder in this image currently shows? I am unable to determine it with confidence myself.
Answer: 280 mL
